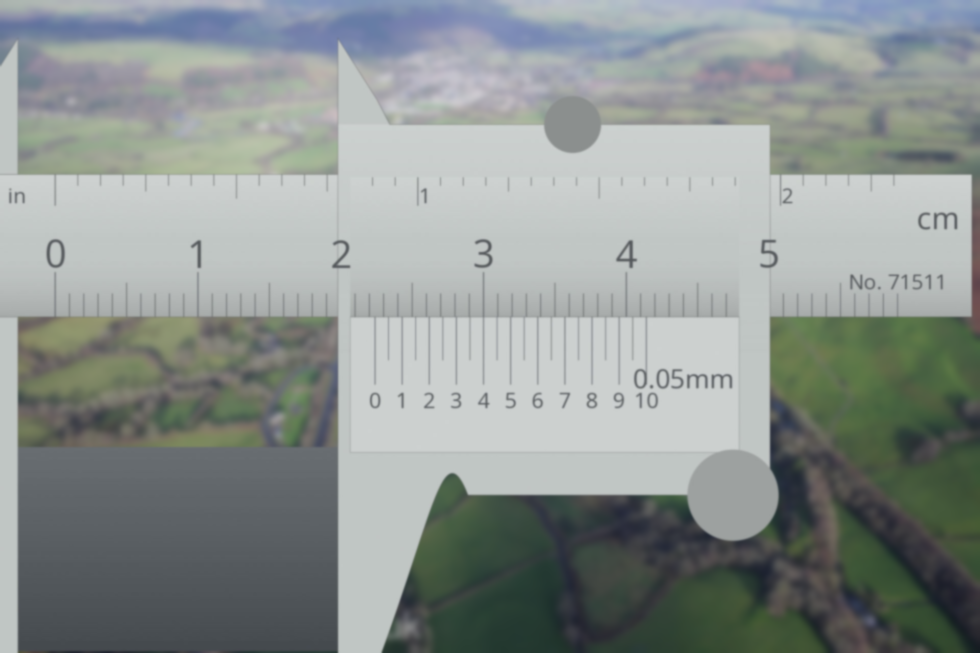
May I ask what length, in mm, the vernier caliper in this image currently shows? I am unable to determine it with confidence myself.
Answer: 22.4 mm
